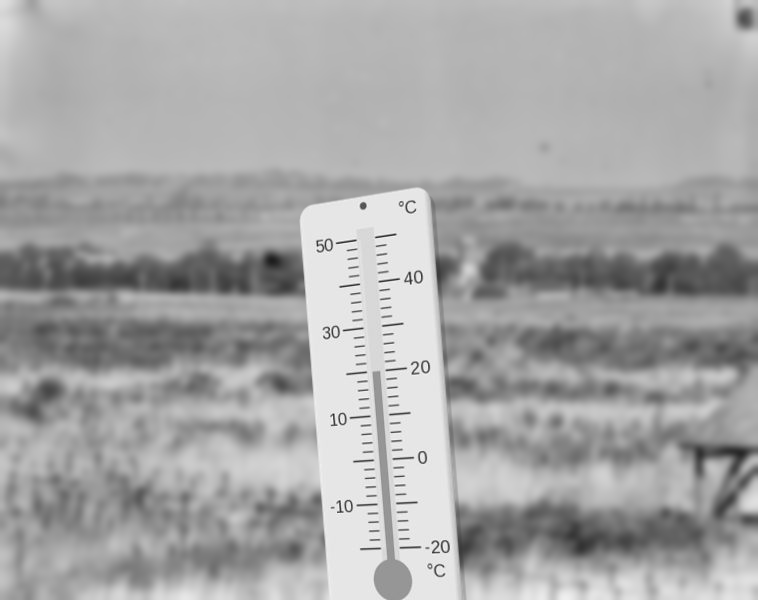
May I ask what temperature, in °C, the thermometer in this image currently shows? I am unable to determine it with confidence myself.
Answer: 20 °C
